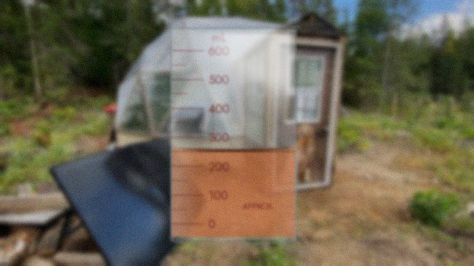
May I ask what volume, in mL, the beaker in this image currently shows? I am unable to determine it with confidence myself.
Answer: 250 mL
